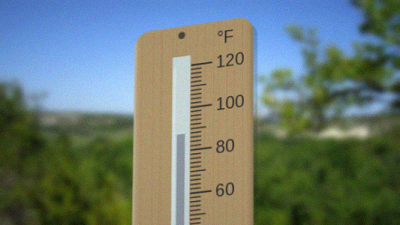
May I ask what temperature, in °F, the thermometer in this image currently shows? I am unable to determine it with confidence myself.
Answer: 88 °F
